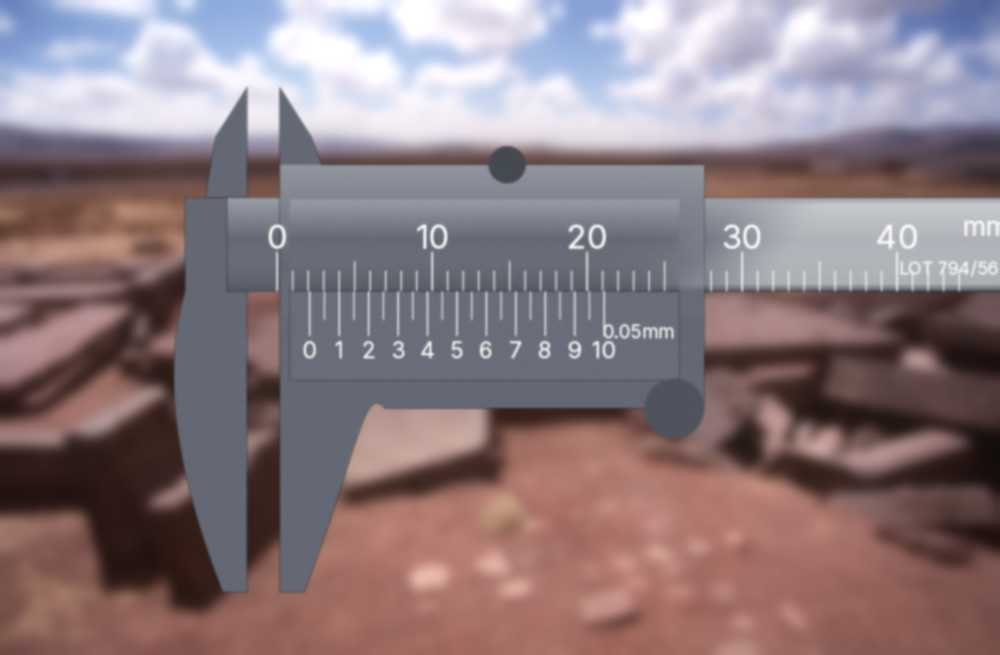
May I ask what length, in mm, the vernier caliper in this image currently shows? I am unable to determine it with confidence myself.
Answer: 2.1 mm
